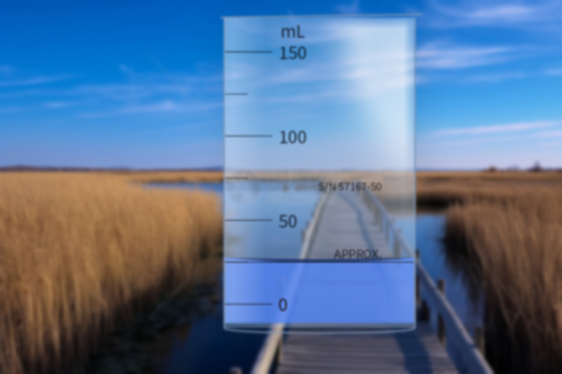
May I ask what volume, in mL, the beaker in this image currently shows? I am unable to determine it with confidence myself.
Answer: 25 mL
